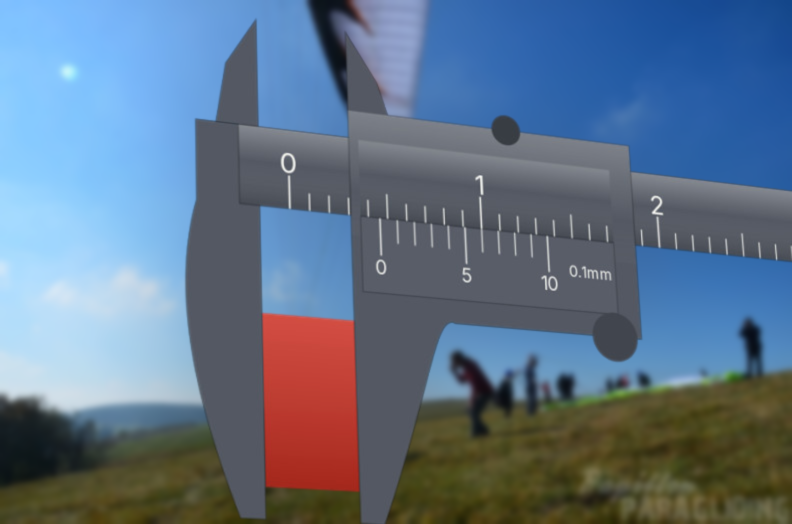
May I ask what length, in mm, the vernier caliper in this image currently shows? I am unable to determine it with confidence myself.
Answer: 4.6 mm
